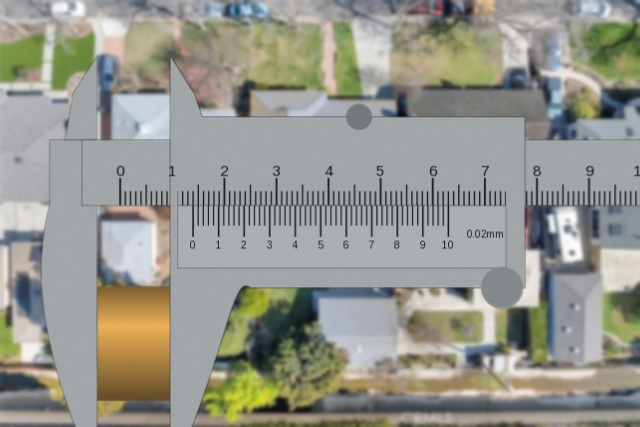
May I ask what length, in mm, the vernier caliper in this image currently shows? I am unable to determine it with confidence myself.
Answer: 14.0 mm
